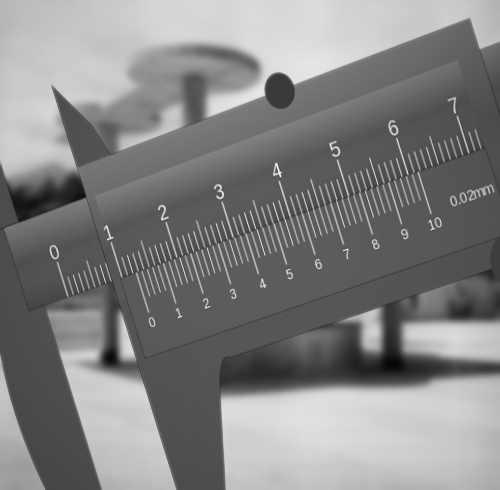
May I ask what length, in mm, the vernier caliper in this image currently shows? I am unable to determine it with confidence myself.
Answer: 12.6 mm
